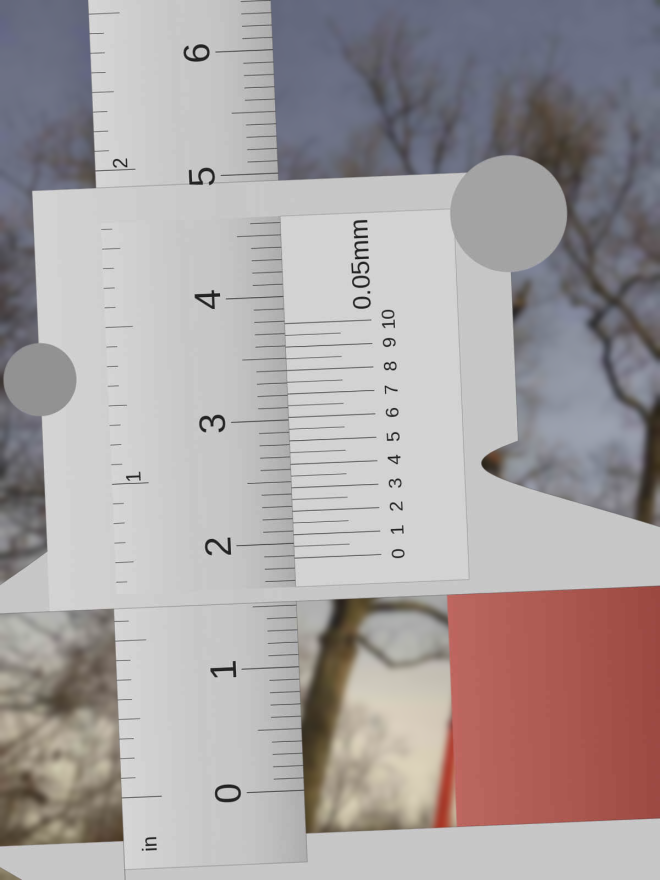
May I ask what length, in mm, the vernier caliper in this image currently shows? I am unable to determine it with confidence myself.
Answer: 18.8 mm
